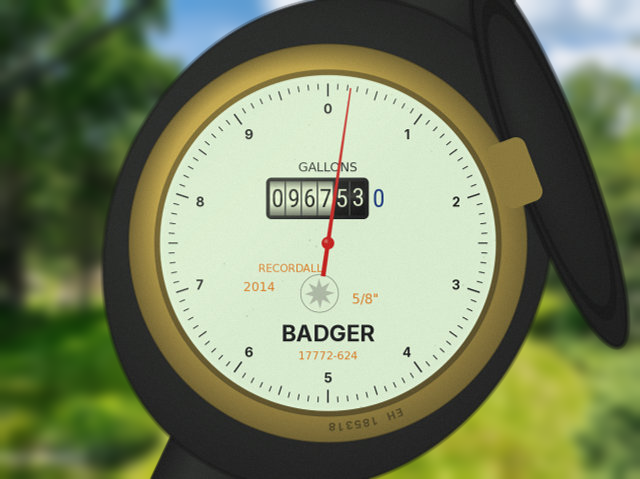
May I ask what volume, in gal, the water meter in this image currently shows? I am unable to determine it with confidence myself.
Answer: 967530.2 gal
